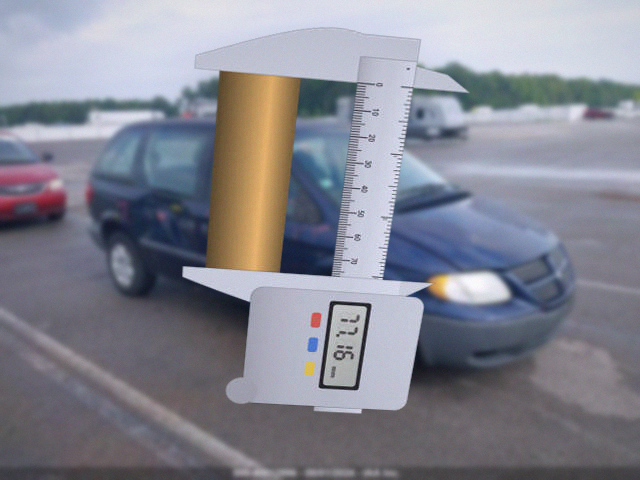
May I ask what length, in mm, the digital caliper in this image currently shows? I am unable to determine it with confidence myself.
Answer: 77.16 mm
